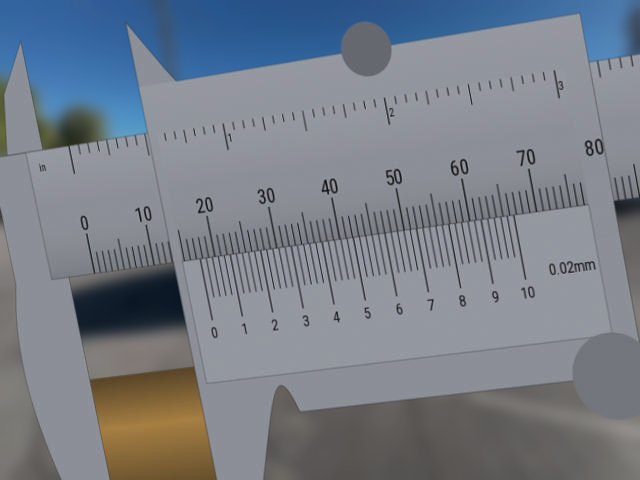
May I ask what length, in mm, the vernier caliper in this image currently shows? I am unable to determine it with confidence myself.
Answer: 17.6 mm
